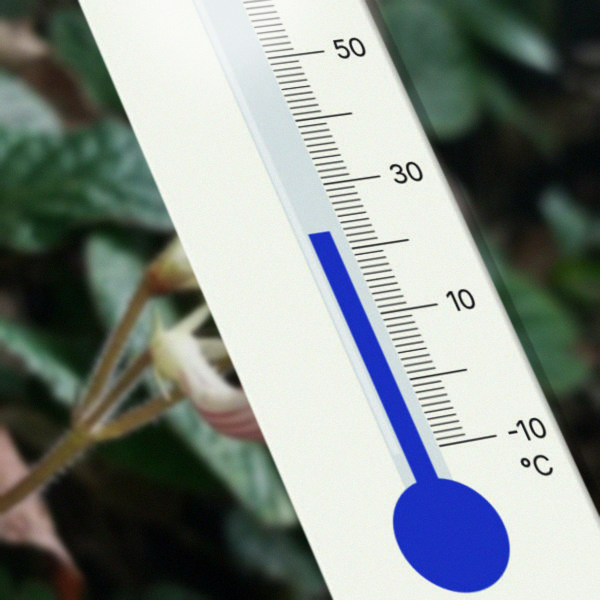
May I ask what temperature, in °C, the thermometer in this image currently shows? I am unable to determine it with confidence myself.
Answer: 23 °C
